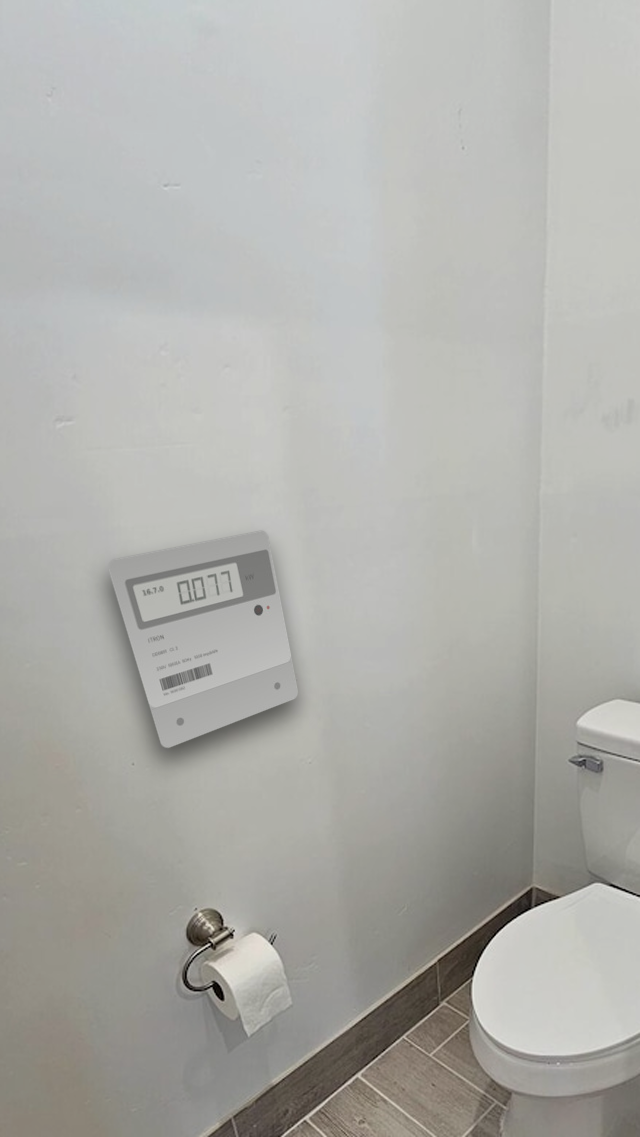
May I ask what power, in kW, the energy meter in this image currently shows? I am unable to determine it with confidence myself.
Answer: 0.077 kW
